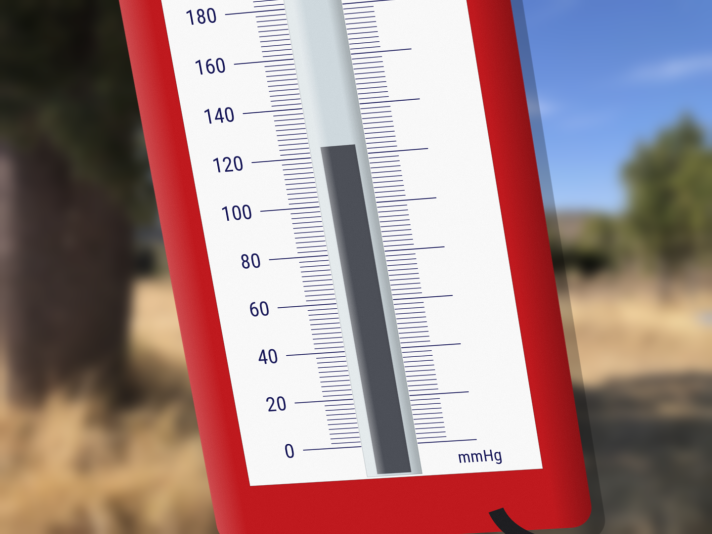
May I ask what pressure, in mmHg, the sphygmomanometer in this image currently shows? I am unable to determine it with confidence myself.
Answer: 124 mmHg
